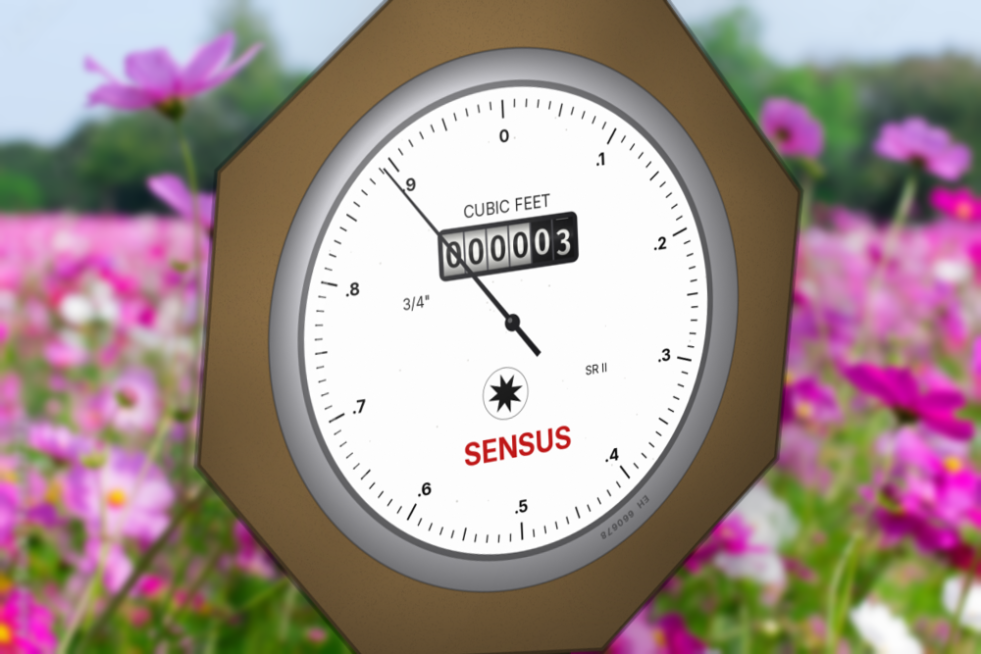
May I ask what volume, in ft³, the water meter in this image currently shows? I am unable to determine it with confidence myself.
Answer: 2.89 ft³
